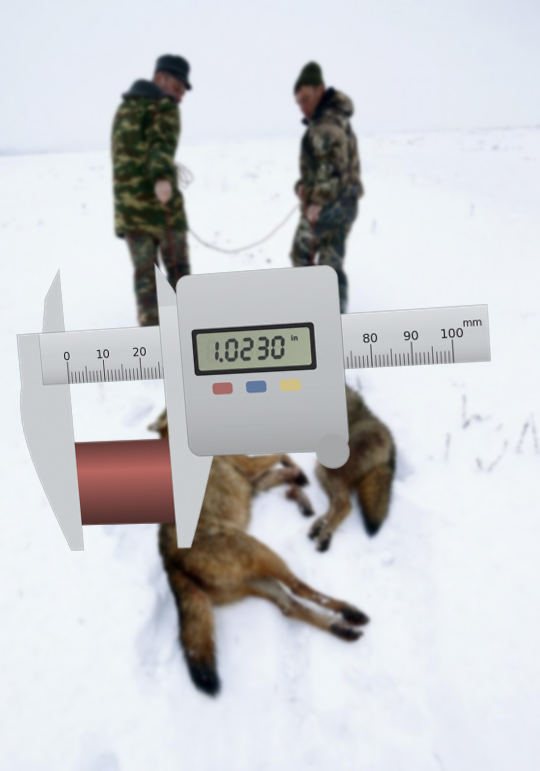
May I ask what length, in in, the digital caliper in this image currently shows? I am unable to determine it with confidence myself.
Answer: 1.0230 in
